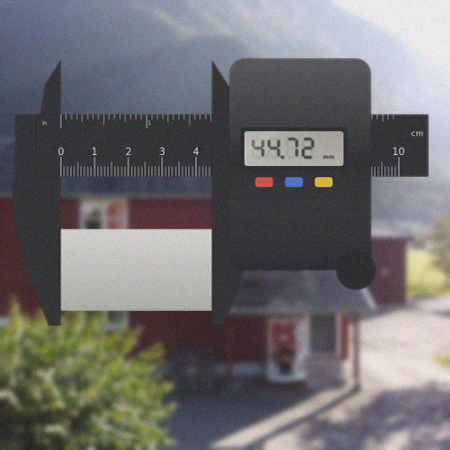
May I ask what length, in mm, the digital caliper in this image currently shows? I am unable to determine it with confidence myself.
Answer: 44.72 mm
